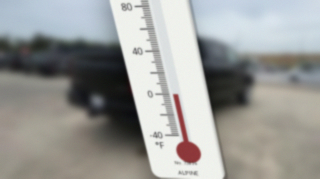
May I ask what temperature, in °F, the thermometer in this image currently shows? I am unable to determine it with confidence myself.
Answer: 0 °F
